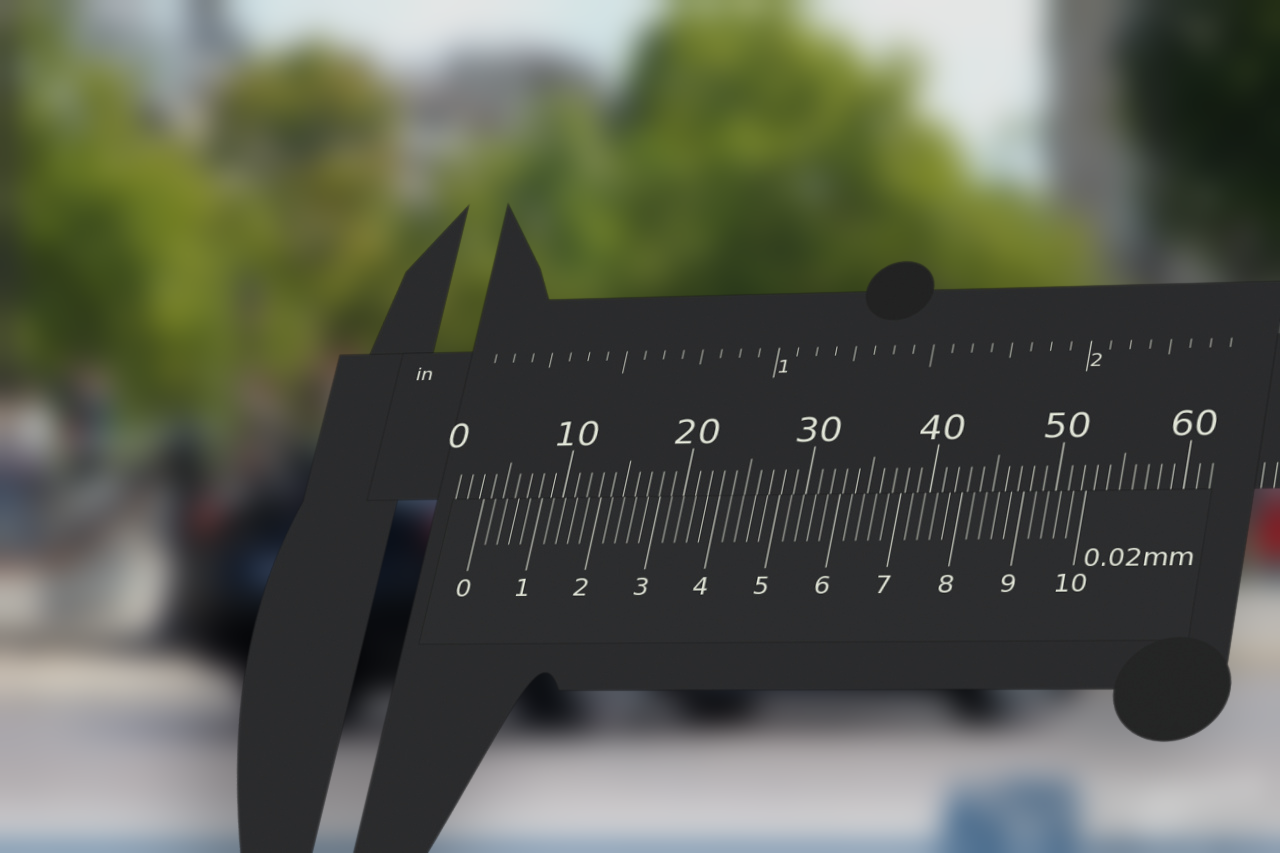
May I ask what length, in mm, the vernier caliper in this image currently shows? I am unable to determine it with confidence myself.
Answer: 3.4 mm
